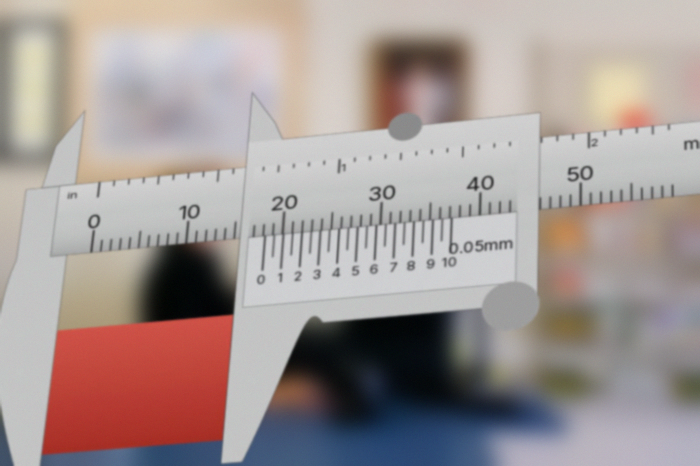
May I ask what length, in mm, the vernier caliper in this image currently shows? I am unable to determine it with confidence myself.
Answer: 18.2 mm
